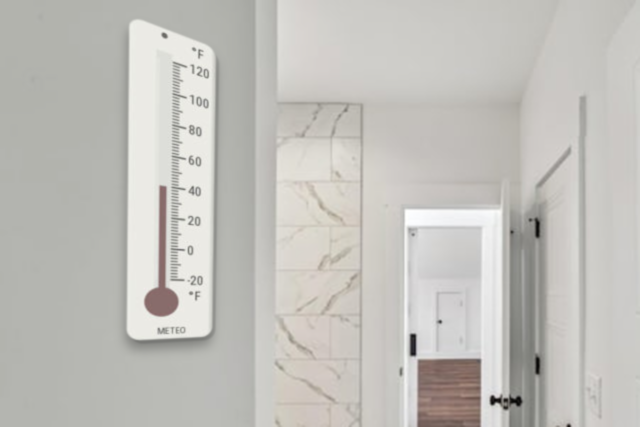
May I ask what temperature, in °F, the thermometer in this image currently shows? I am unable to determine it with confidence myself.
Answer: 40 °F
